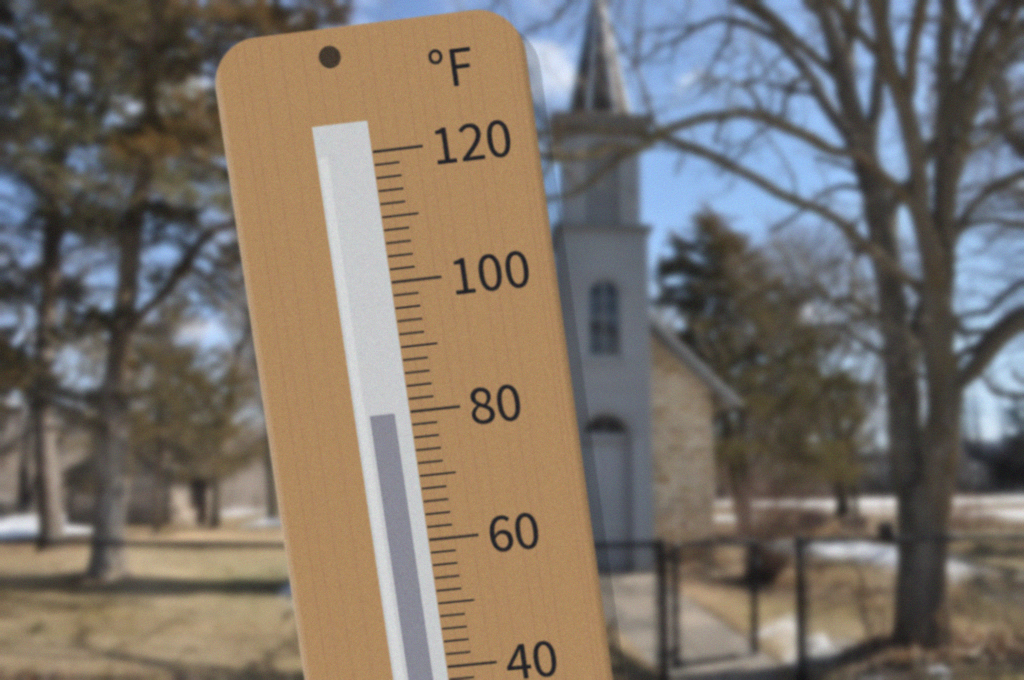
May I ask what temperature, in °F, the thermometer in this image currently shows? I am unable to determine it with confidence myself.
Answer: 80 °F
